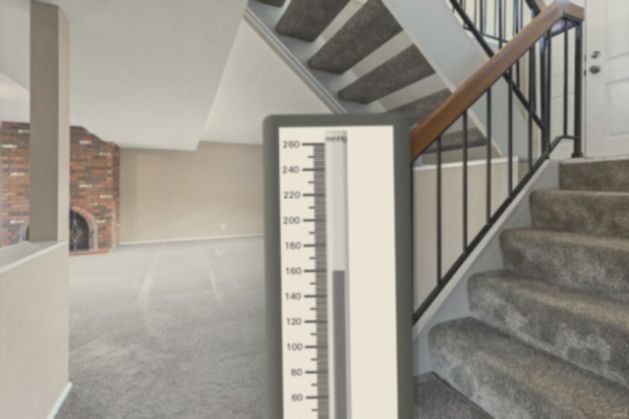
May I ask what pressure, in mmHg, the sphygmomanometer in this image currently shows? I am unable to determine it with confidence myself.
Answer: 160 mmHg
